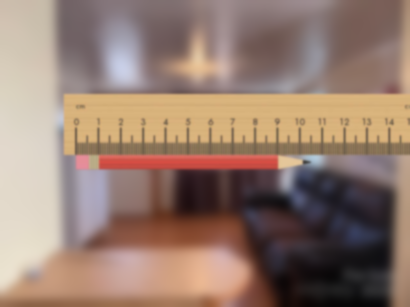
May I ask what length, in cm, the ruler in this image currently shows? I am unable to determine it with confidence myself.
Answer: 10.5 cm
